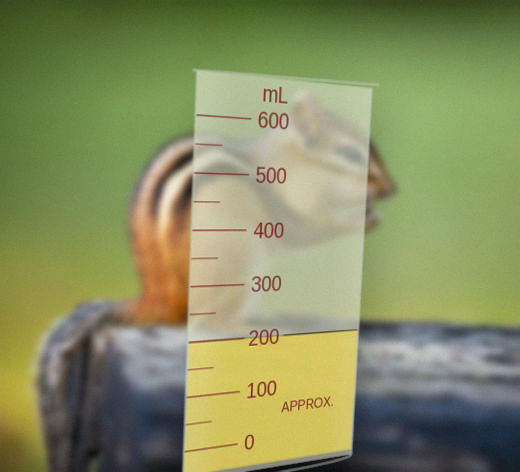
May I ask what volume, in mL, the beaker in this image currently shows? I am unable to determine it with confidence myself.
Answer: 200 mL
